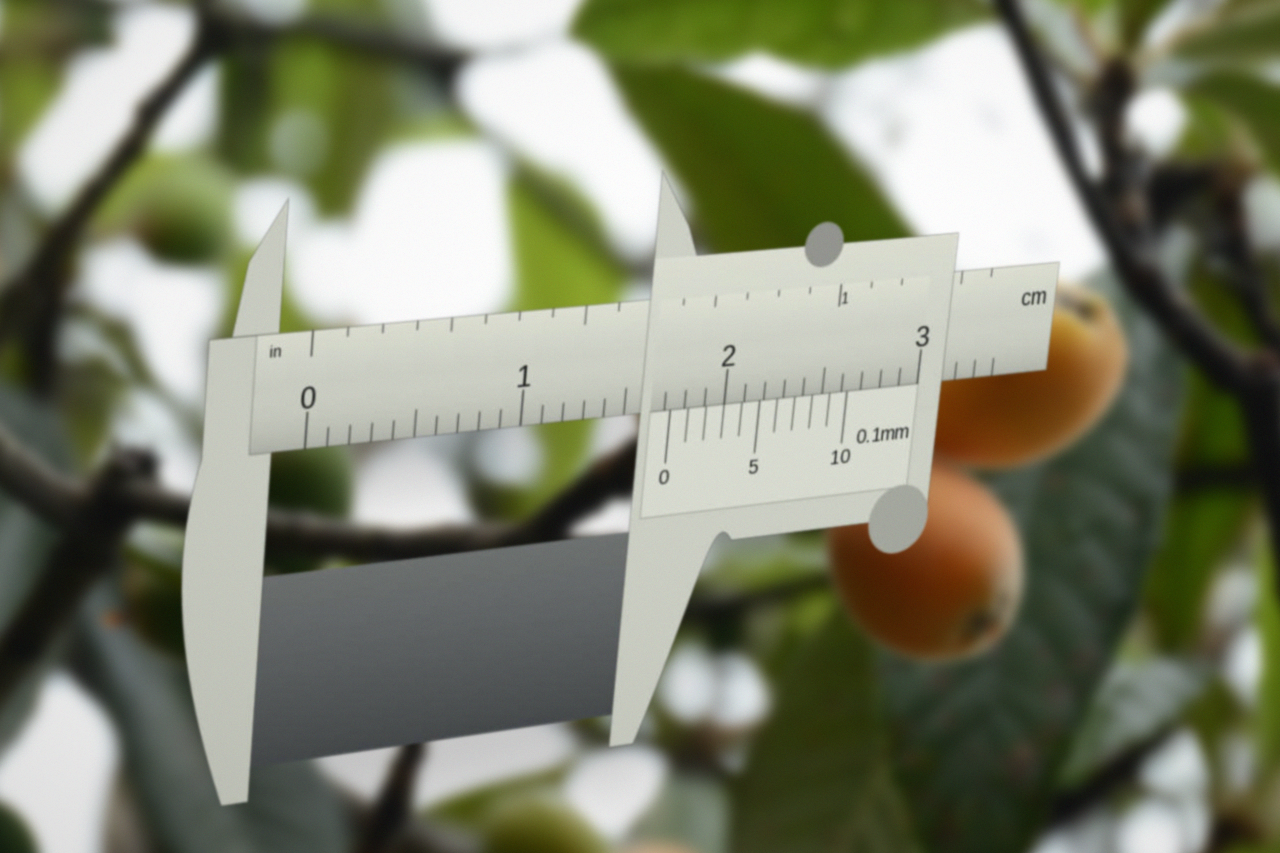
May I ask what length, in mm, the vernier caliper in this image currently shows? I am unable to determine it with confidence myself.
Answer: 17.3 mm
